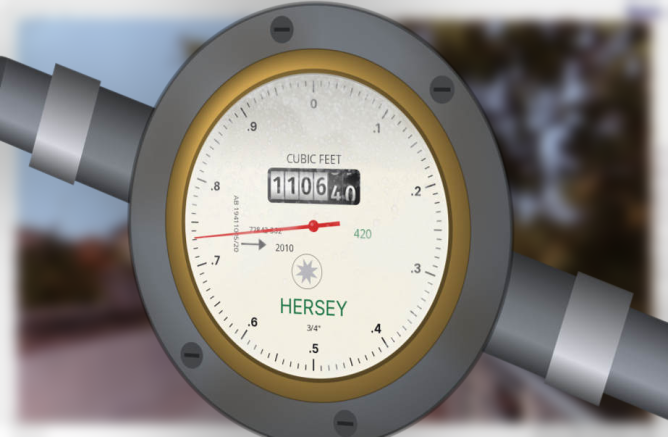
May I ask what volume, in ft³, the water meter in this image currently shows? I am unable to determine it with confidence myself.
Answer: 110639.73 ft³
